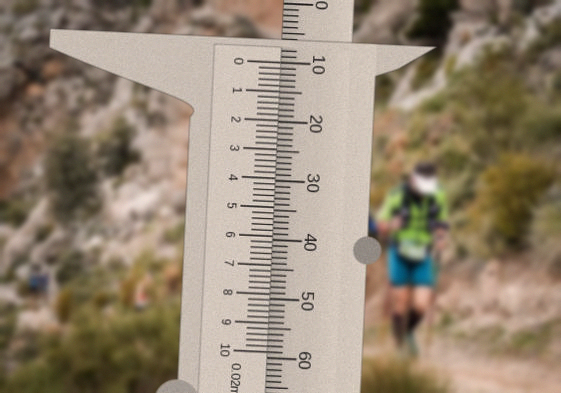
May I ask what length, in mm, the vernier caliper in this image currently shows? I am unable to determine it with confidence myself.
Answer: 10.0 mm
